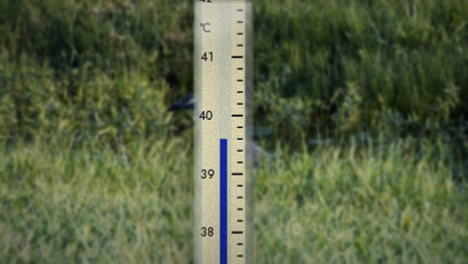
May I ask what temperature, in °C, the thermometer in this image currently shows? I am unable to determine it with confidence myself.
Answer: 39.6 °C
